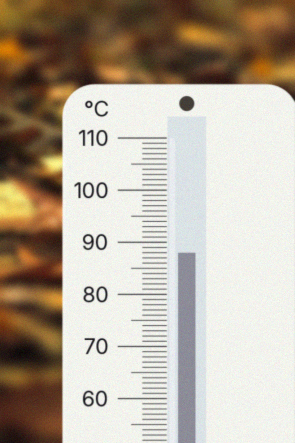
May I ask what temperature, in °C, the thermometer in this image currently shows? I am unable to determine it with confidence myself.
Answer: 88 °C
